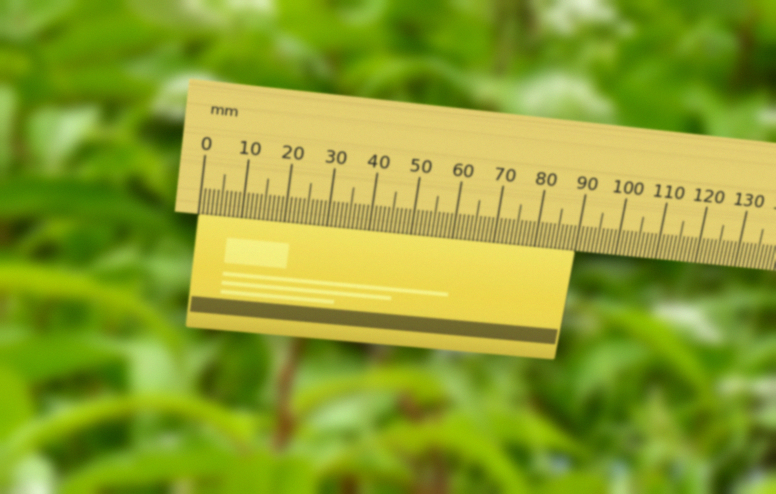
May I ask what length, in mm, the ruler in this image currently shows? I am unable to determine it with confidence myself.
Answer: 90 mm
